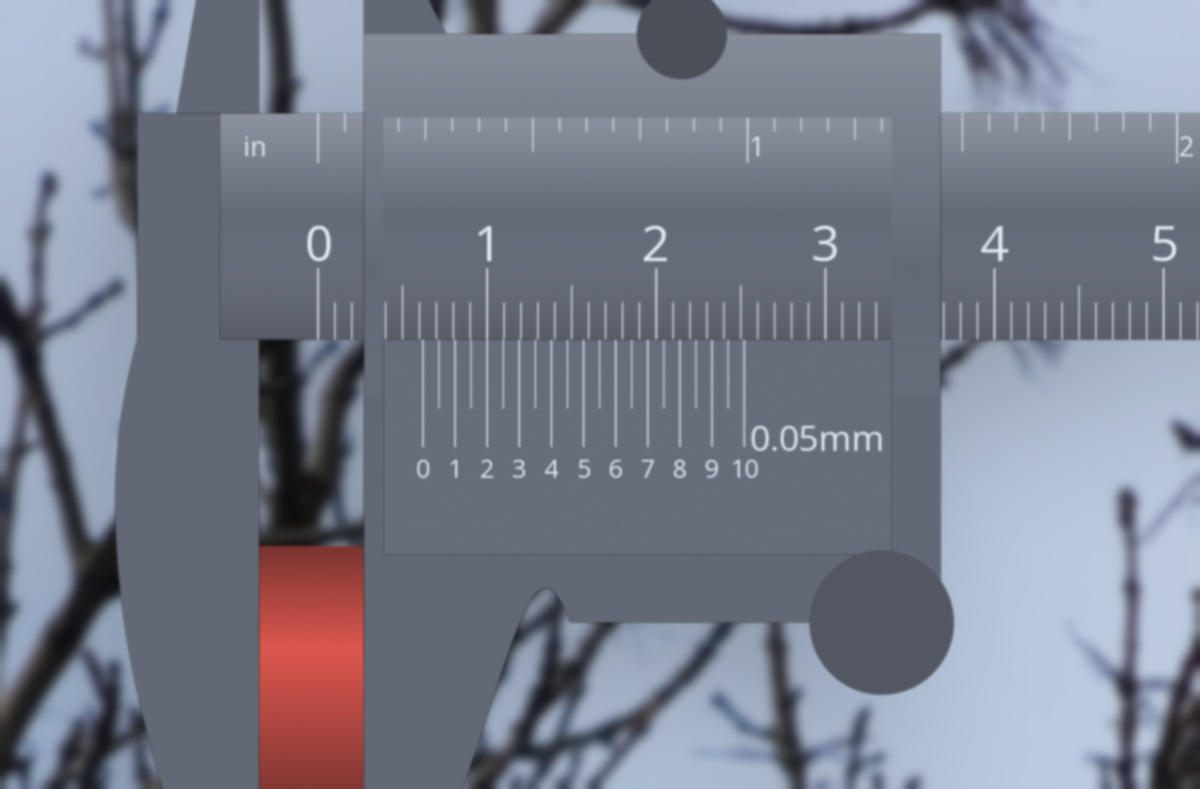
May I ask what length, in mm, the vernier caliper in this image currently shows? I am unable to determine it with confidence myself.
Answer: 6.2 mm
